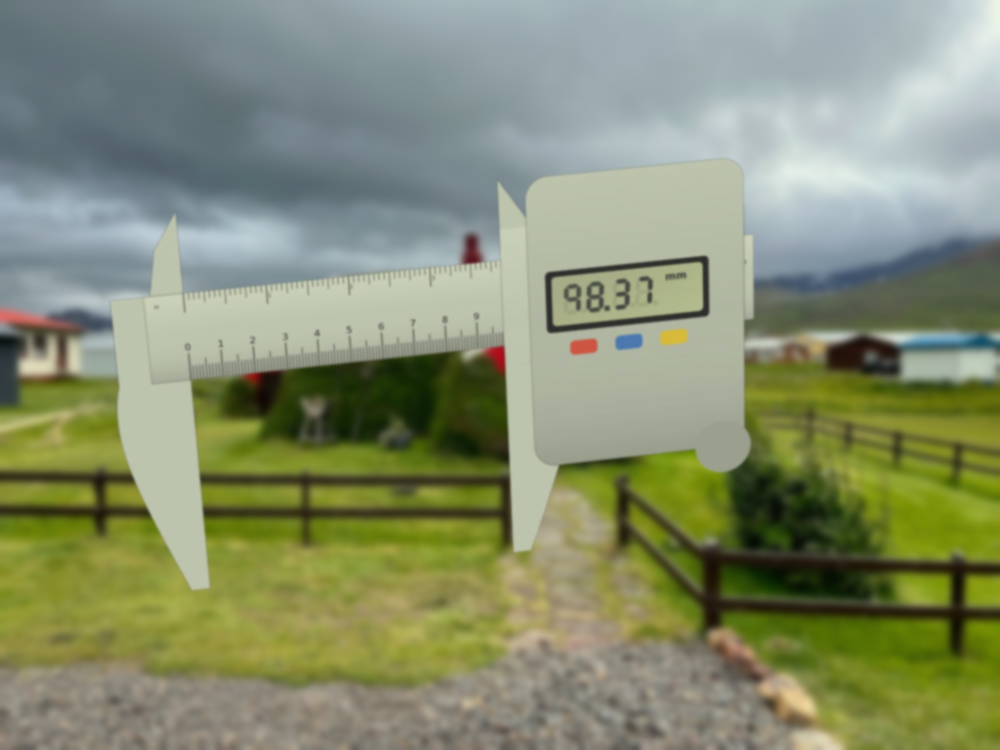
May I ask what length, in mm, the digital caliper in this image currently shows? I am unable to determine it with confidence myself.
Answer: 98.37 mm
